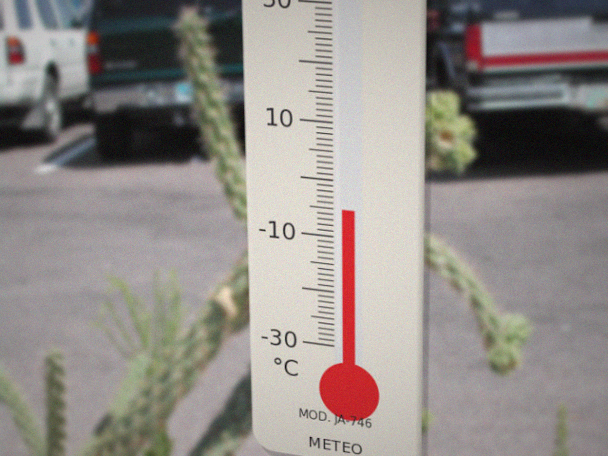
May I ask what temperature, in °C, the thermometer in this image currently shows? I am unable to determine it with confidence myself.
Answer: -5 °C
